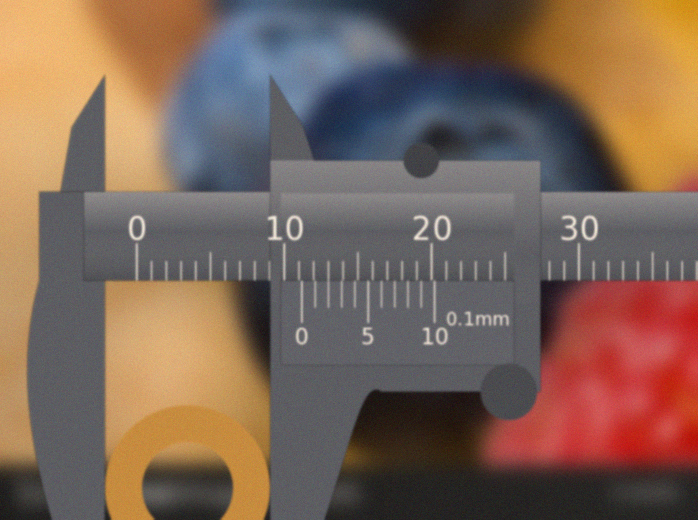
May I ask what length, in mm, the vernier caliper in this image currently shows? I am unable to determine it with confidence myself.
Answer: 11.2 mm
